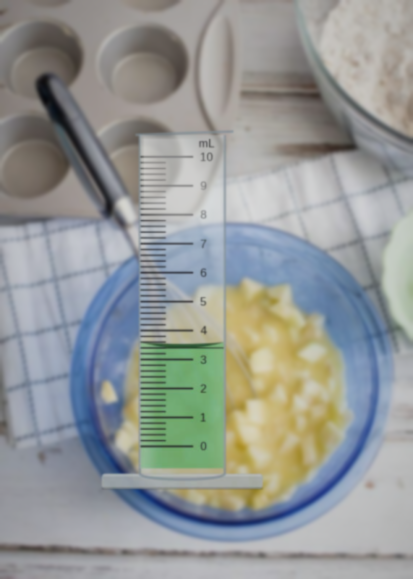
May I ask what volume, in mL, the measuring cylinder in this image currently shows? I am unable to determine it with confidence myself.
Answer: 3.4 mL
